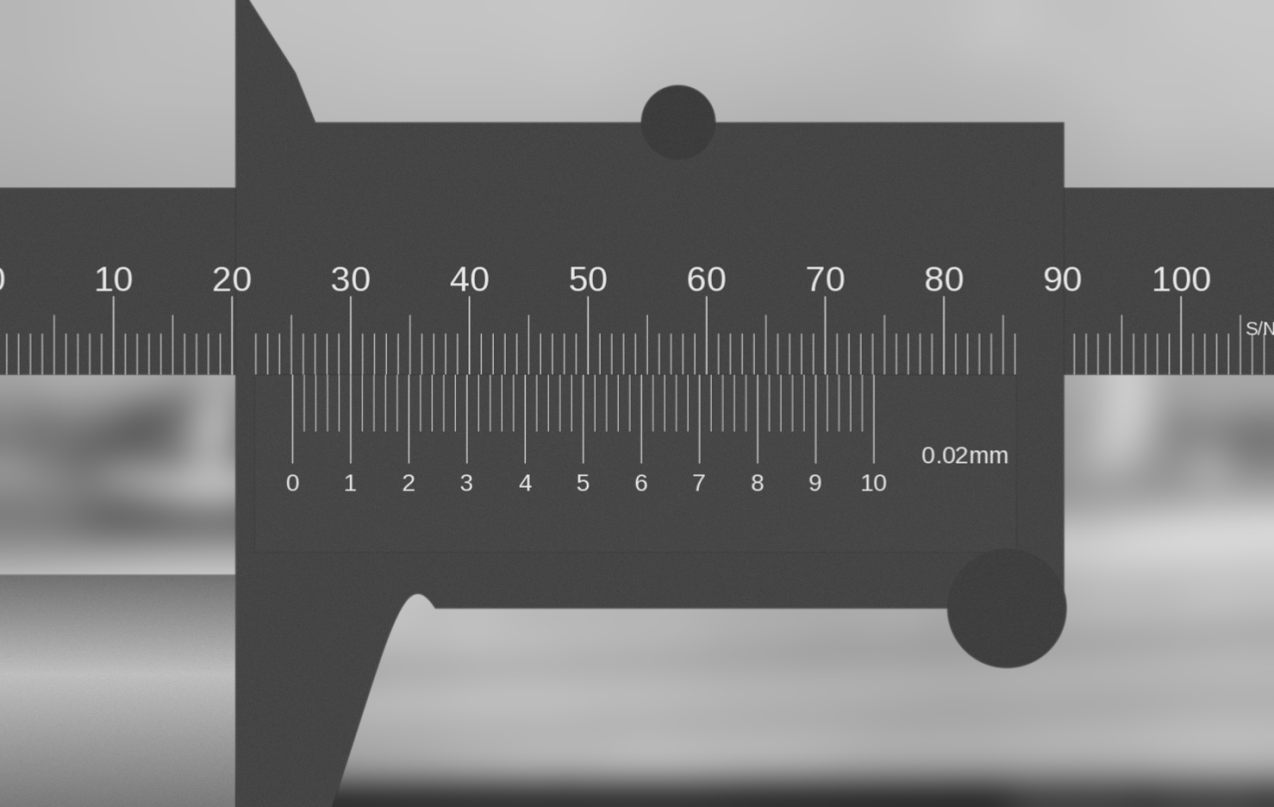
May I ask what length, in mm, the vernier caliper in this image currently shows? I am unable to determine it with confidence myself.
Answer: 25.1 mm
